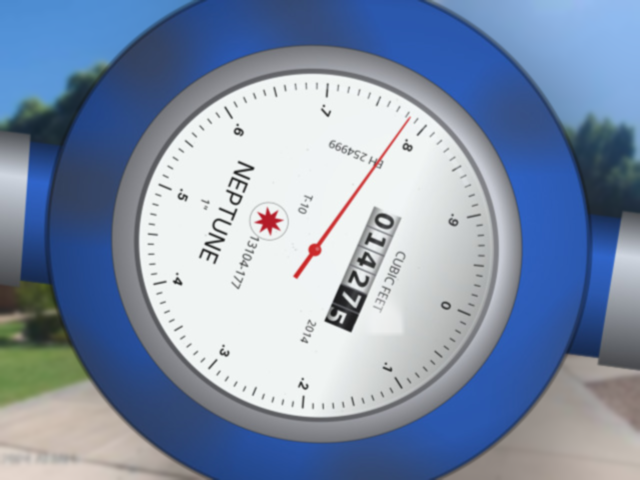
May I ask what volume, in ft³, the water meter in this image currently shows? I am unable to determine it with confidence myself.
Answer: 14274.78 ft³
